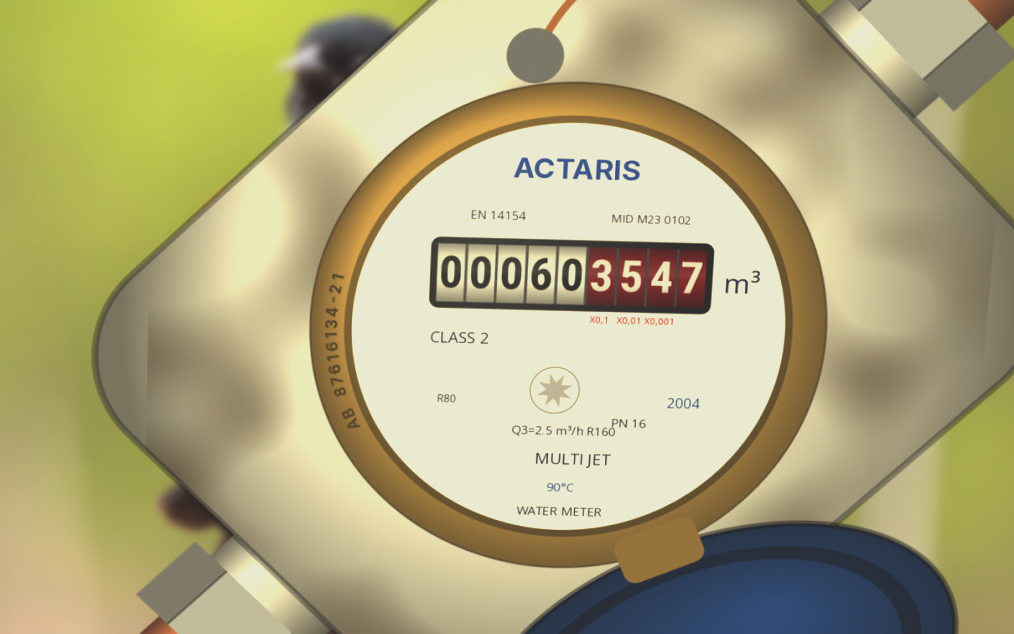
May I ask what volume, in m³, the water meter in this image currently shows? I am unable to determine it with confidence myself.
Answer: 60.3547 m³
